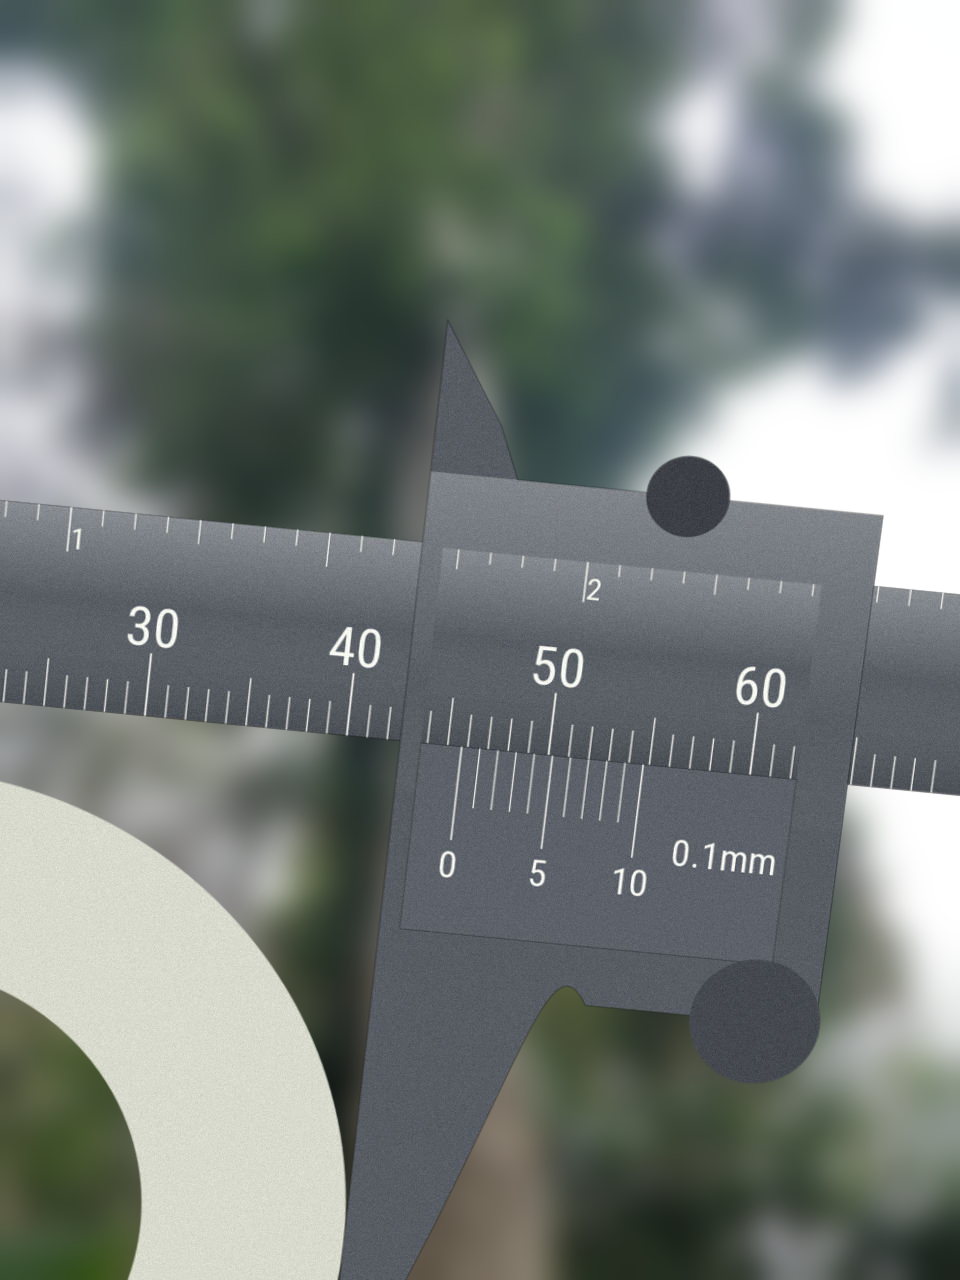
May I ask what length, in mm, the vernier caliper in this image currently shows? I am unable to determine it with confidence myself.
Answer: 45.7 mm
